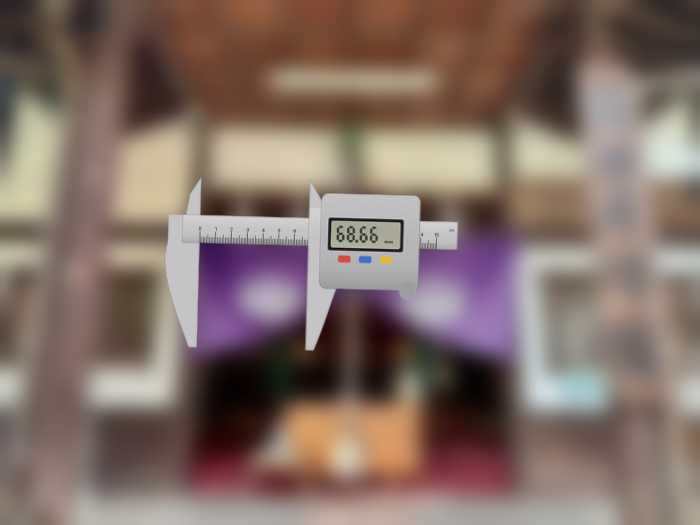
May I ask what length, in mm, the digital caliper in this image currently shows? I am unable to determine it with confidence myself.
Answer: 68.66 mm
